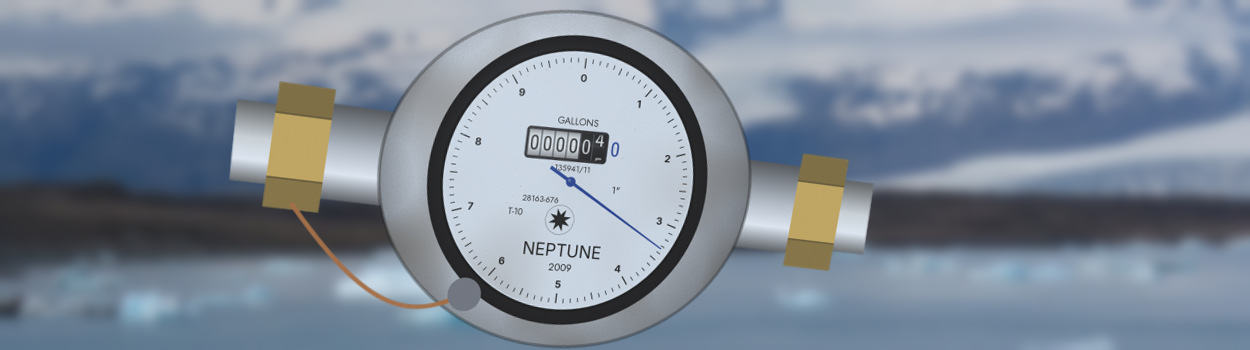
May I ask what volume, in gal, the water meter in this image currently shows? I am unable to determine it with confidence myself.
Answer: 43.3 gal
